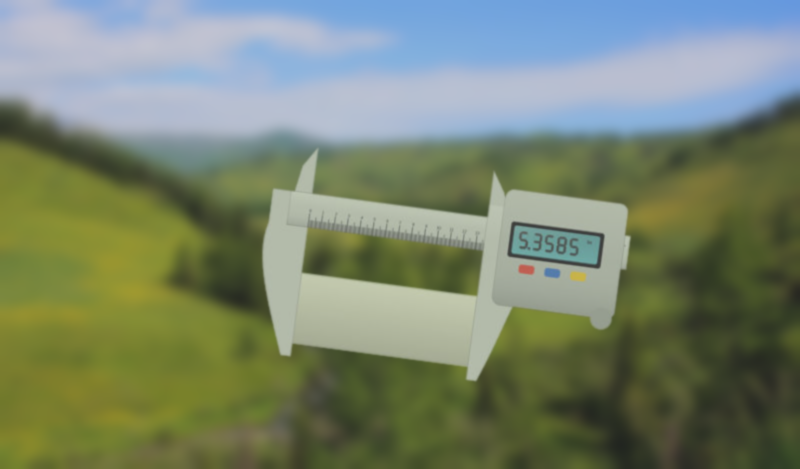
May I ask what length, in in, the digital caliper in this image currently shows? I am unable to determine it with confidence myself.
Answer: 5.3585 in
